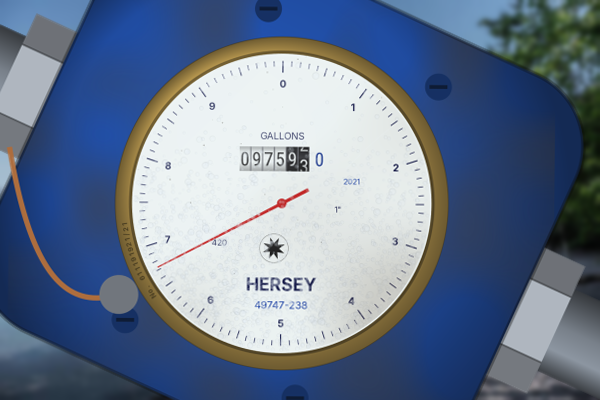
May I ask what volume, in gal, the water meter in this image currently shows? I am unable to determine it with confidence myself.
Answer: 975926.7 gal
